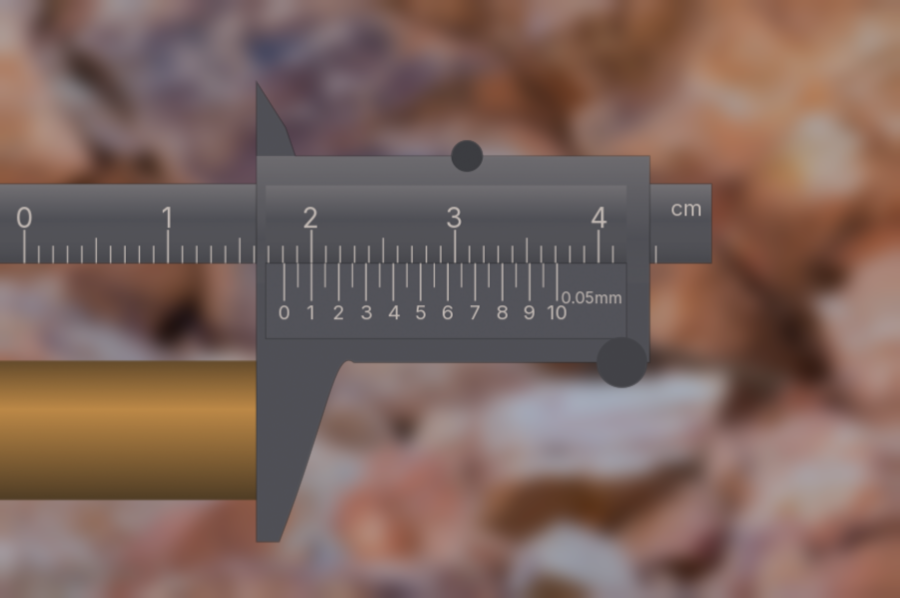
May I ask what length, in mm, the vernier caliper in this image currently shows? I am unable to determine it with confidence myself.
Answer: 18.1 mm
